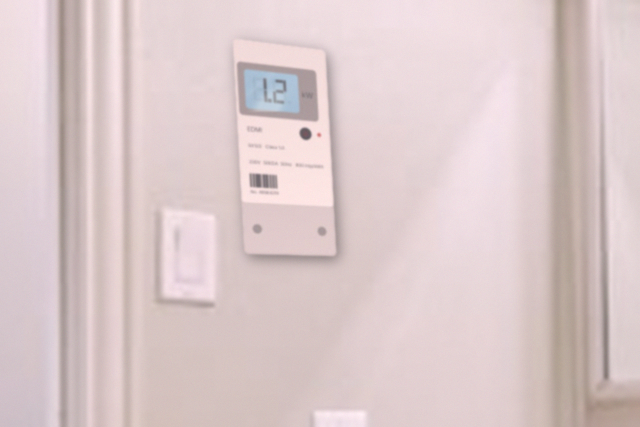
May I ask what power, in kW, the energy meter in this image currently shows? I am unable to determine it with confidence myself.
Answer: 1.2 kW
